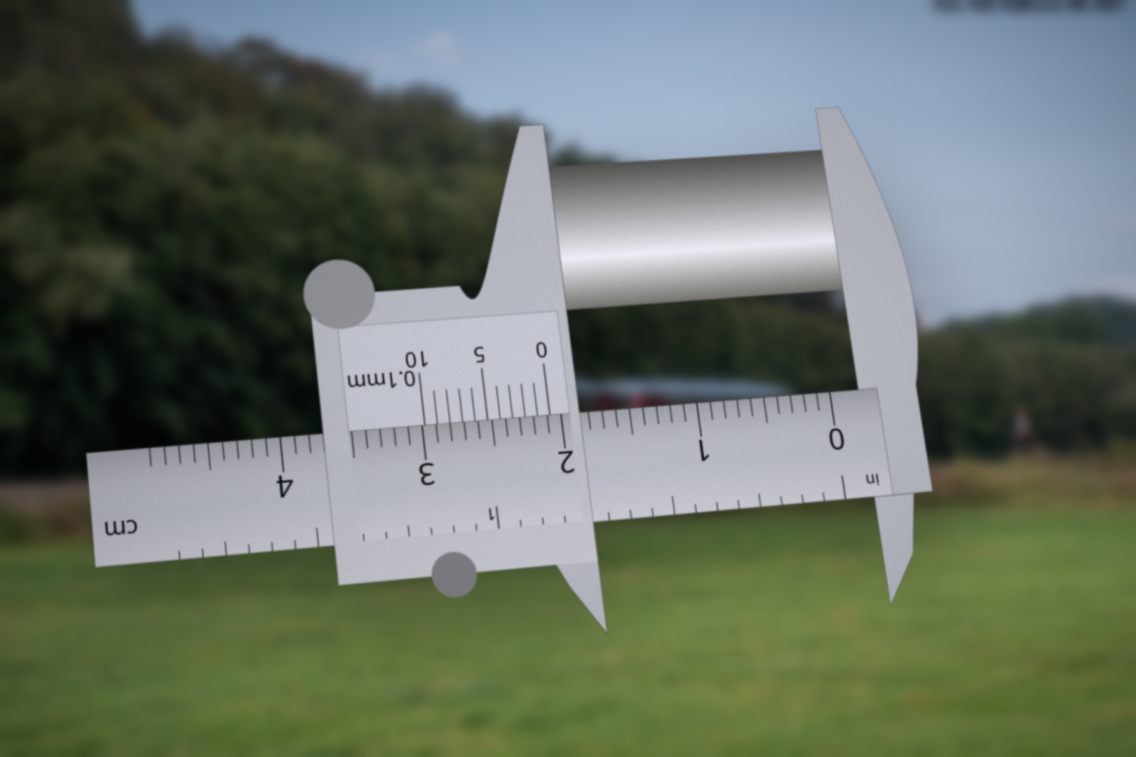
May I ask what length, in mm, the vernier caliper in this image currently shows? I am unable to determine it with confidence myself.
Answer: 20.8 mm
